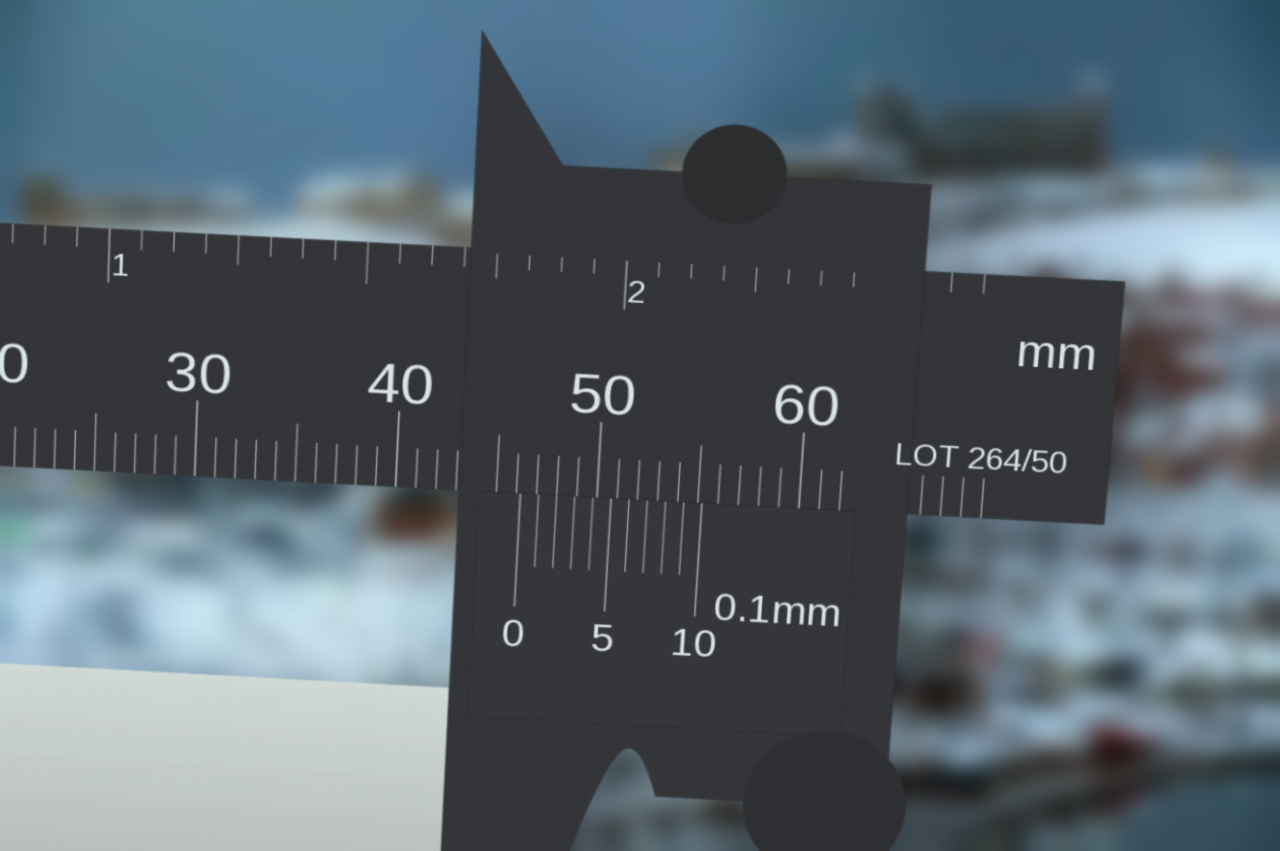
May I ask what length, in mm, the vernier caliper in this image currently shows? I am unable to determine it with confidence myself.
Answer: 46.2 mm
